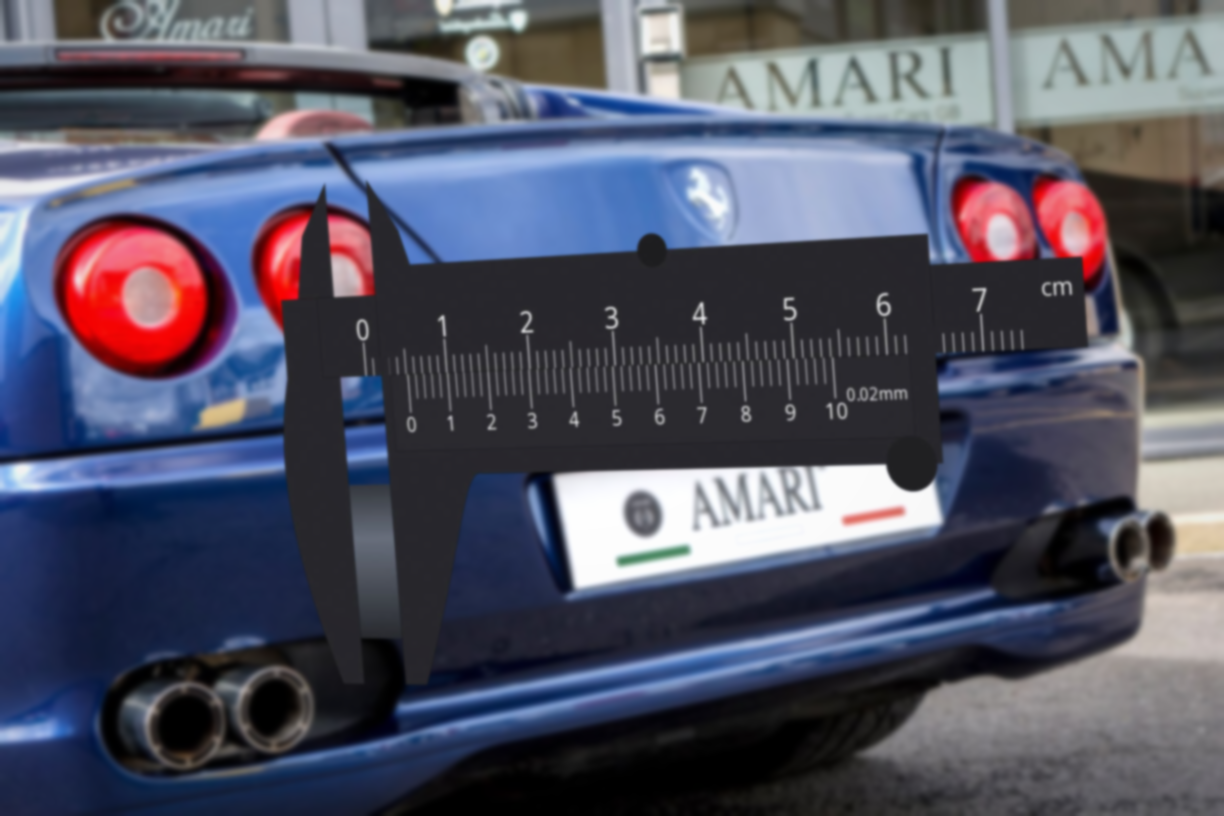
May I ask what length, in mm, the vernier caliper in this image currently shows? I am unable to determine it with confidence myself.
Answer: 5.2 mm
